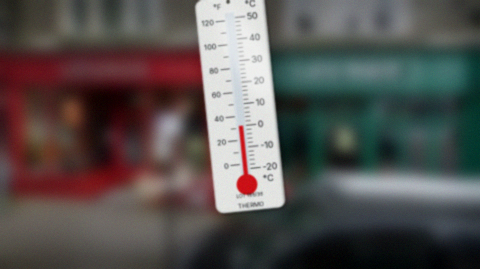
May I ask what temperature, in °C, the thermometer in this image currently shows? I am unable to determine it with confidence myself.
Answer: 0 °C
